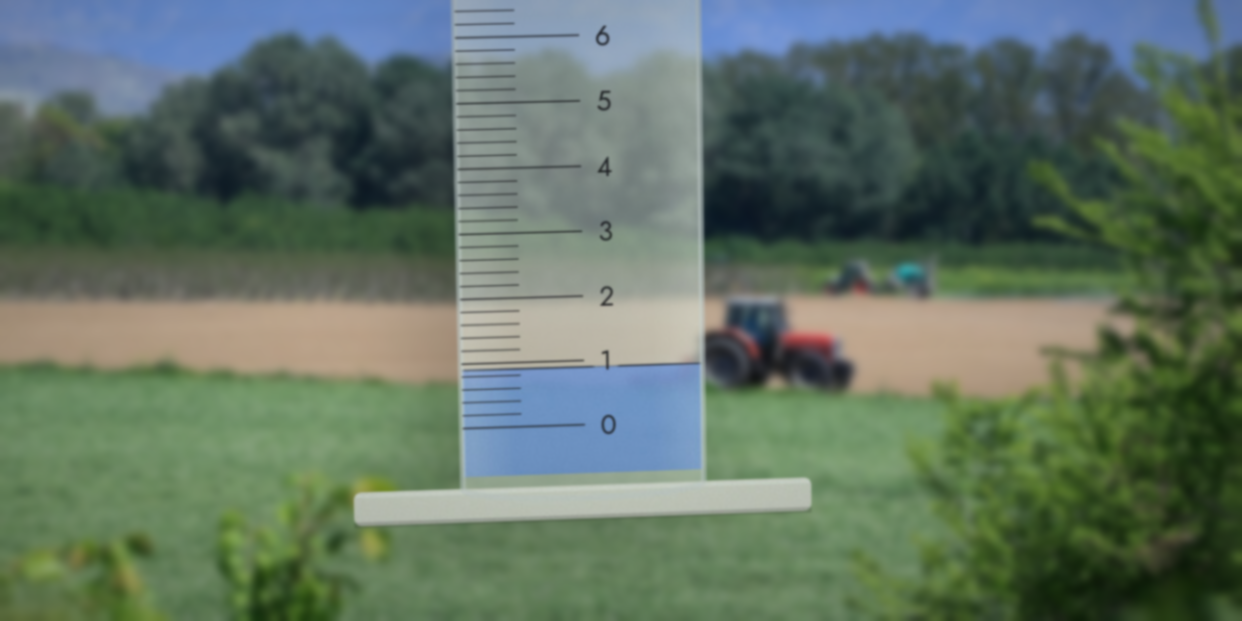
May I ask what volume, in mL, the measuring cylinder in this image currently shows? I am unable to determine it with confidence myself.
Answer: 0.9 mL
